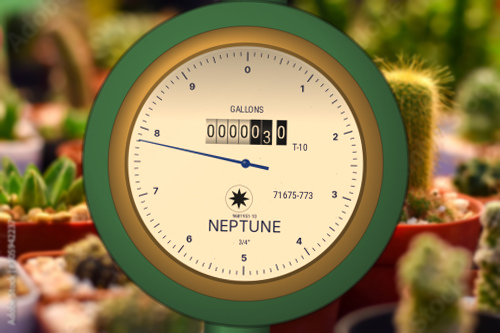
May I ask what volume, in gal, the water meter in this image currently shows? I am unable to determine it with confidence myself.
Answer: 27.8 gal
